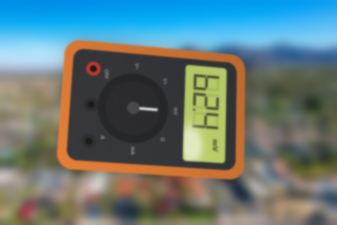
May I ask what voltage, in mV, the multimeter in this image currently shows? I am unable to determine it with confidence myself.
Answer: 62.4 mV
